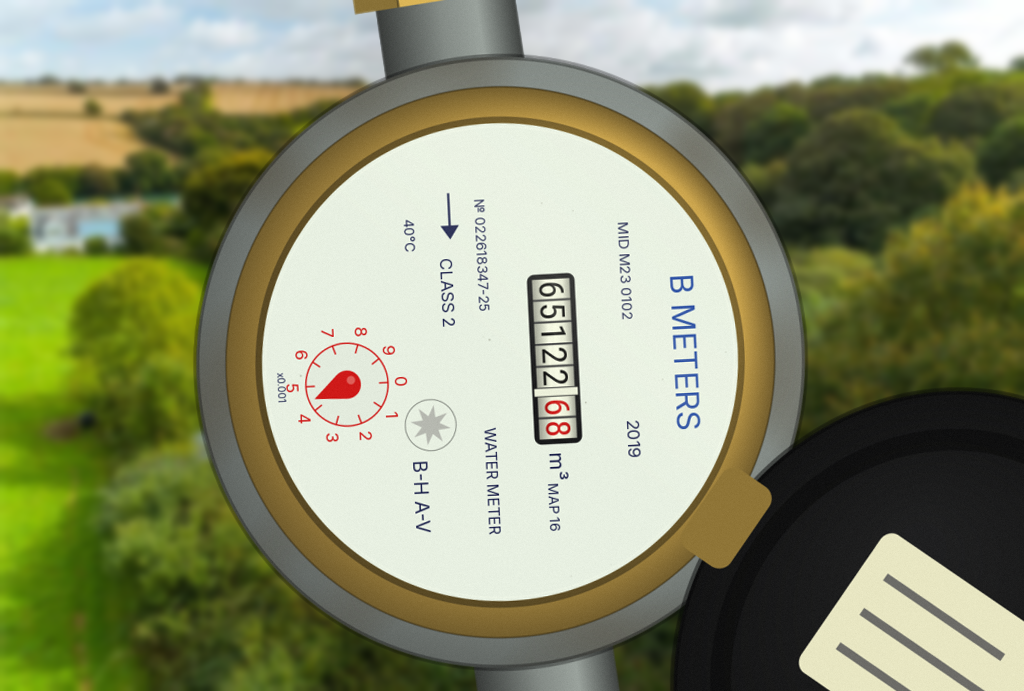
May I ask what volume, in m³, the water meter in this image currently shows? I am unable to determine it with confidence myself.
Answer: 65122.684 m³
